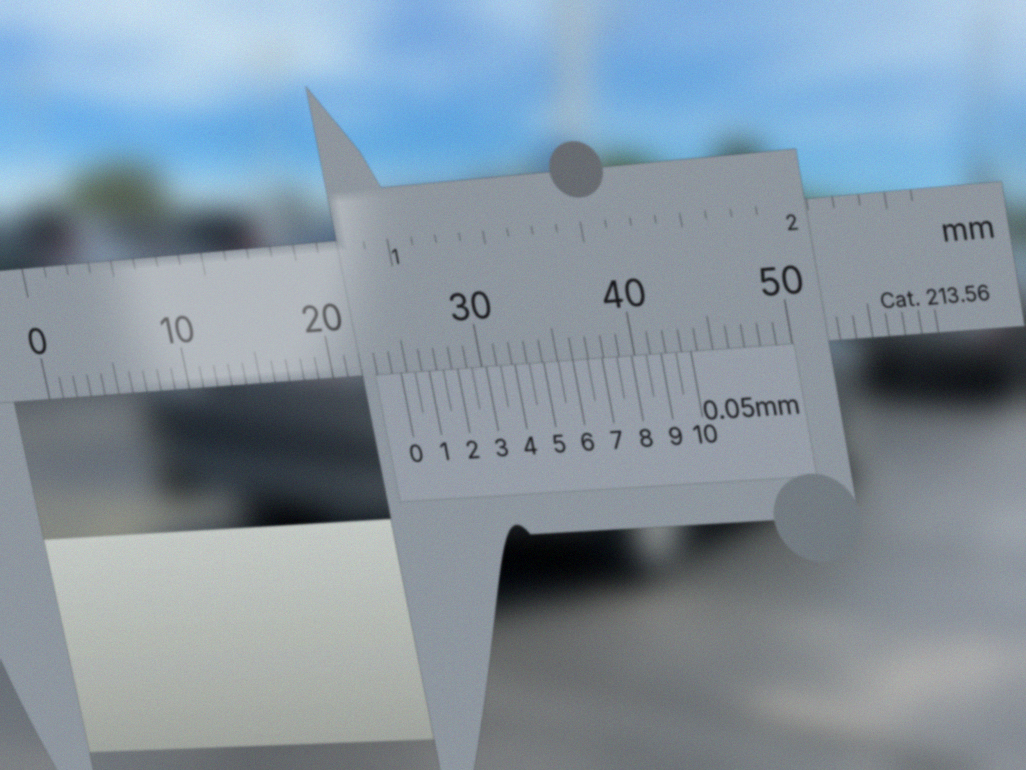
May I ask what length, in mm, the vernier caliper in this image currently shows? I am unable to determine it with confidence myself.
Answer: 24.6 mm
